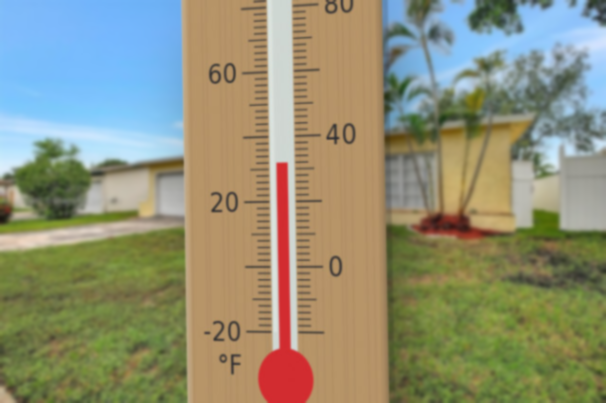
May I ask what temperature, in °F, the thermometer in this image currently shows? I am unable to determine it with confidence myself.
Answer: 32 °F
